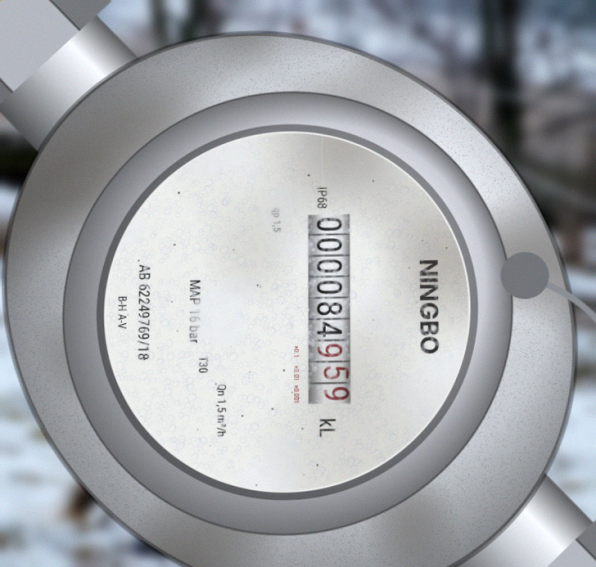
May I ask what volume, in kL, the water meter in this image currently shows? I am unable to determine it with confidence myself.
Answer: 84.959 kL
